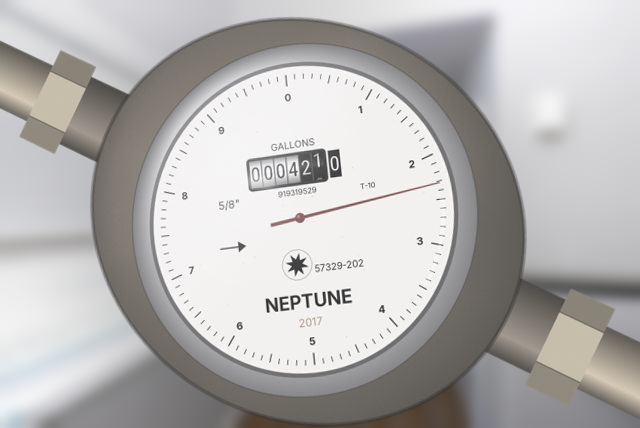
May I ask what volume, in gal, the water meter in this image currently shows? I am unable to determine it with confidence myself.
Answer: 4212.3 gal
